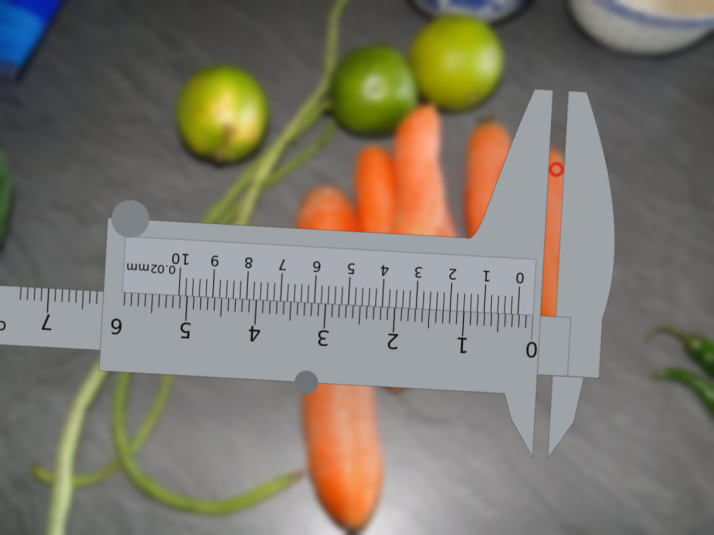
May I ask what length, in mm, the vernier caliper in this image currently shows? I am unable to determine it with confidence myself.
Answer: 2.2 mm
